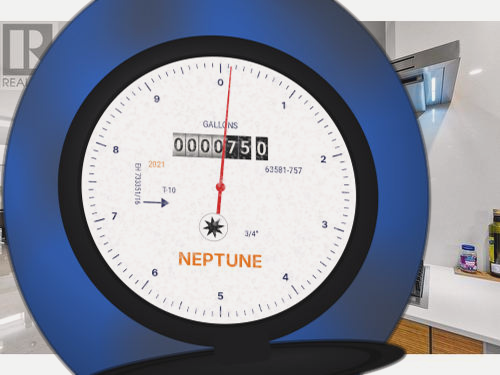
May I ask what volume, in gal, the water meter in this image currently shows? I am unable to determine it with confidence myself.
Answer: 750.1 gal
